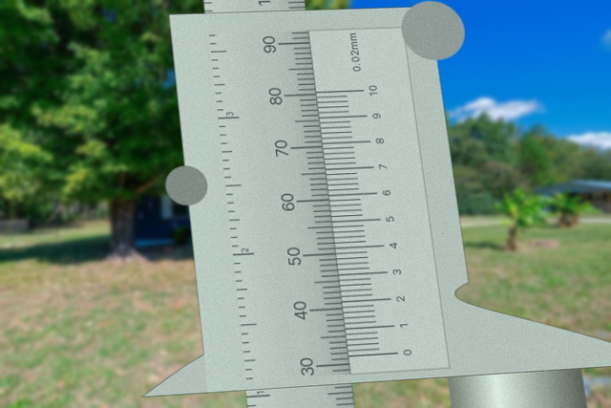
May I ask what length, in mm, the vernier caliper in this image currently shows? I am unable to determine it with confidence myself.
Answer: 31.4 mm
